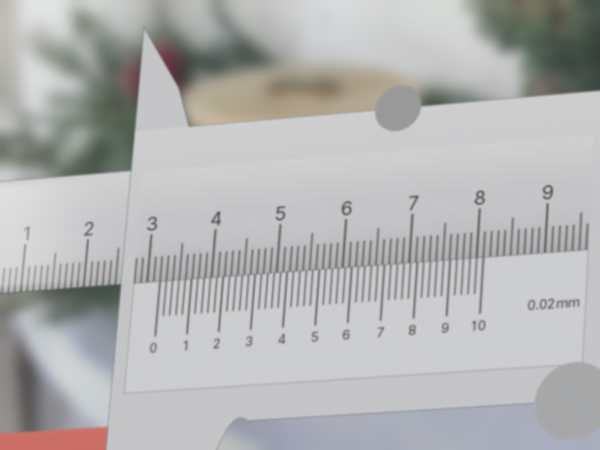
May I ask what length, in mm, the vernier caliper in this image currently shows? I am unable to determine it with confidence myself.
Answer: 32.0 mm
